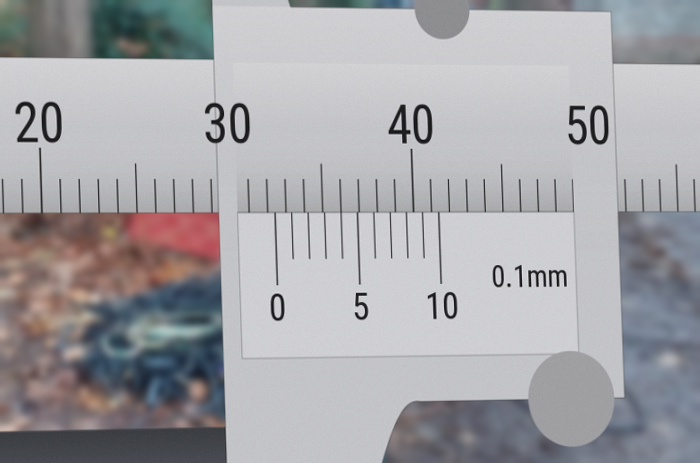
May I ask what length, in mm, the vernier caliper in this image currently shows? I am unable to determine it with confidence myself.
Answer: 32.4 mm
